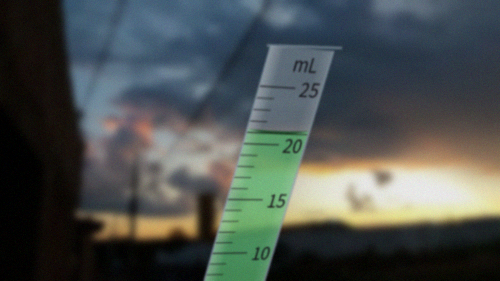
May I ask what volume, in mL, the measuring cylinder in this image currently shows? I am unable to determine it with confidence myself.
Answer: 21 mL
